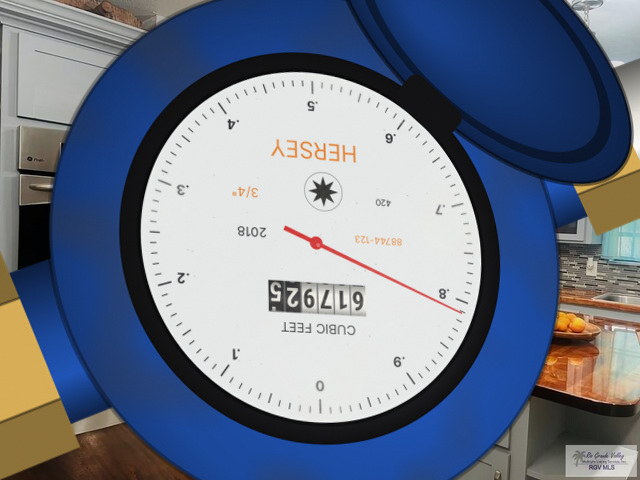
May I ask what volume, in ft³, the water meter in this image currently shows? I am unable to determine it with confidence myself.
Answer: 617924.81 ft³
